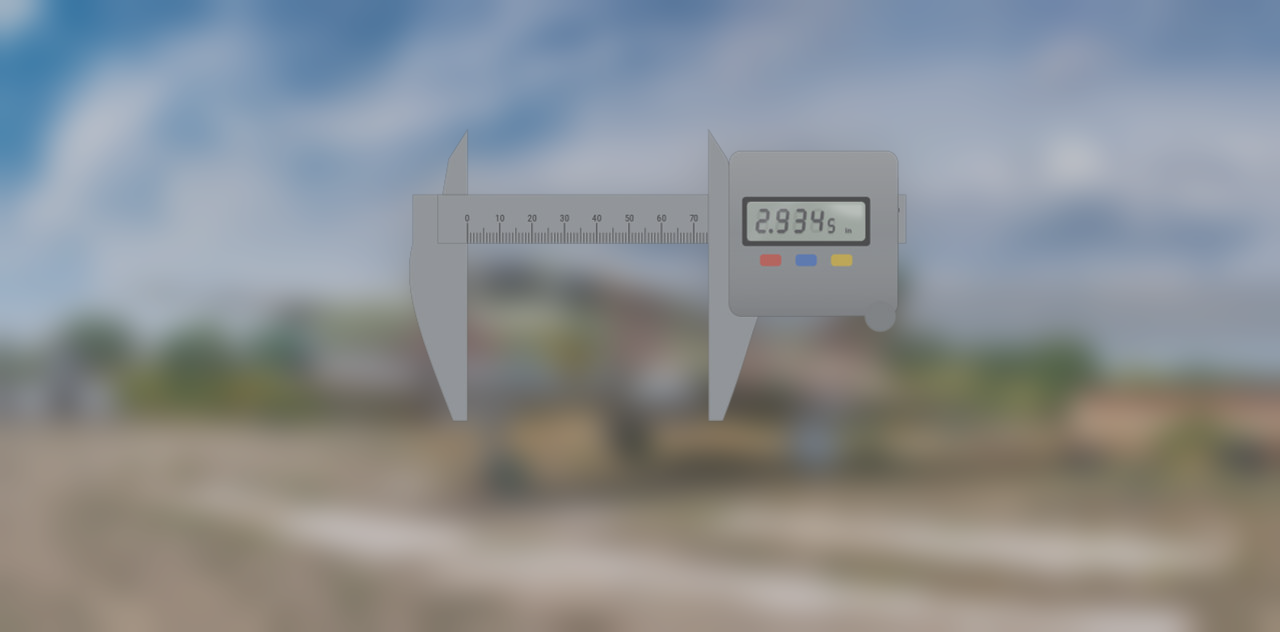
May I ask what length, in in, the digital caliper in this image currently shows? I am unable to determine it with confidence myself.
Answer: 2.9345 in
